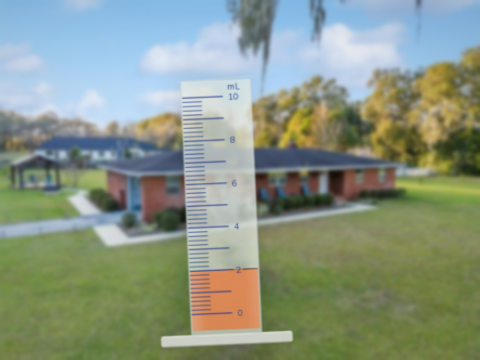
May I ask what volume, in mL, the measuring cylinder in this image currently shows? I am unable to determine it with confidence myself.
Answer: 2 mL
